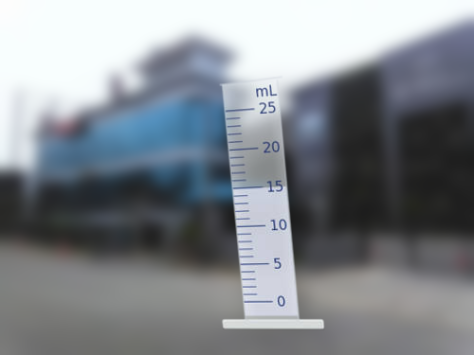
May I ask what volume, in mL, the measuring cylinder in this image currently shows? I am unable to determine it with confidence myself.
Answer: 15 mL
